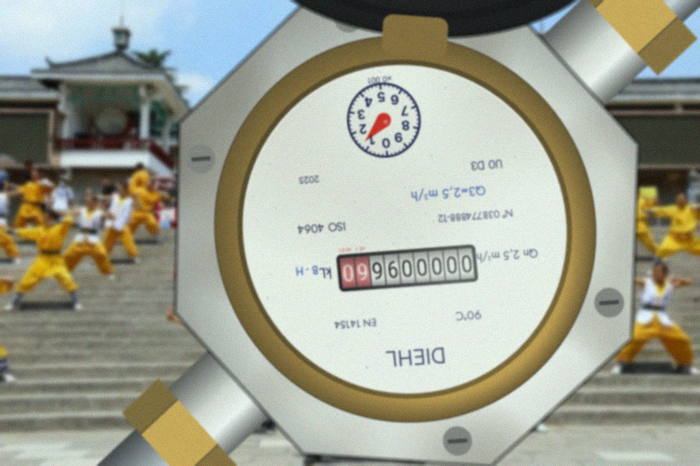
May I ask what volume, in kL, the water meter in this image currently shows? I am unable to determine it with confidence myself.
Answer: 96.601 kL
